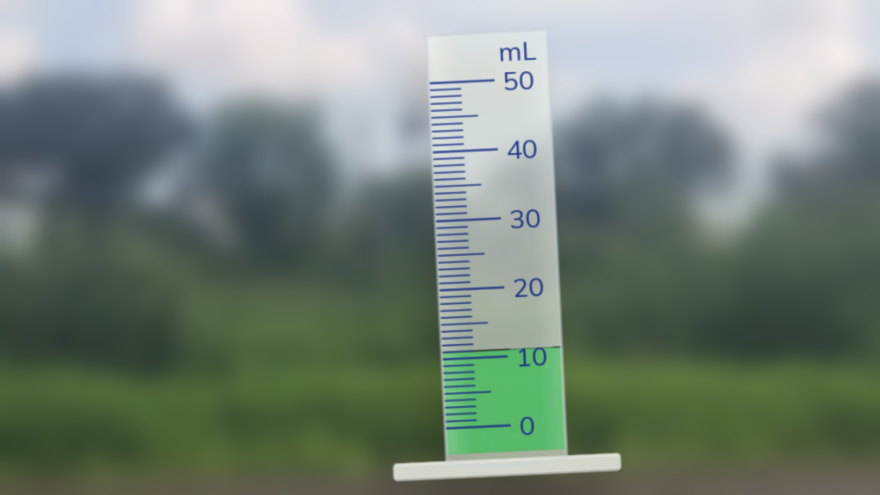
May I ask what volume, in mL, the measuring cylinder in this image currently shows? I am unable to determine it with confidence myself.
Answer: 11 mL
